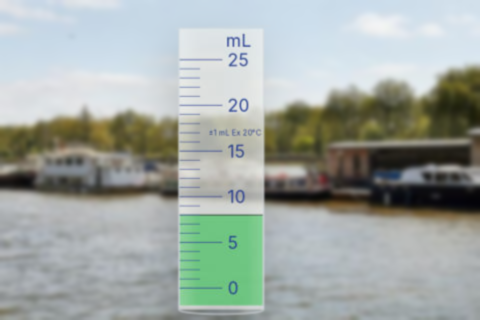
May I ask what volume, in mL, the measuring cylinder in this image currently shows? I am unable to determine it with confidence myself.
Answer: 8 mL
